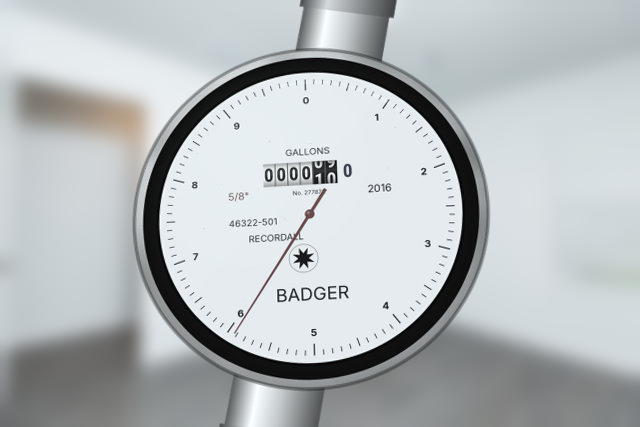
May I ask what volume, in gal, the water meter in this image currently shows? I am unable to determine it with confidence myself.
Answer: 95.9 gal
